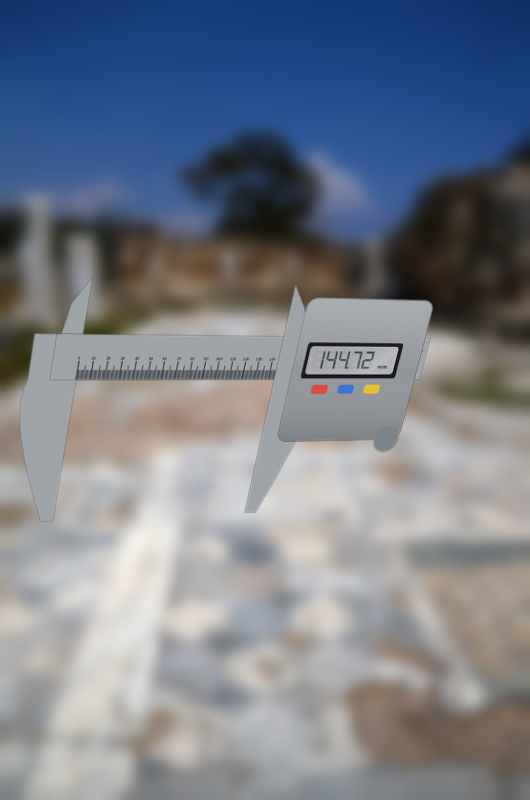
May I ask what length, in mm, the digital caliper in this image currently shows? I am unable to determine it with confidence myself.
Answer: 144.72 mm
